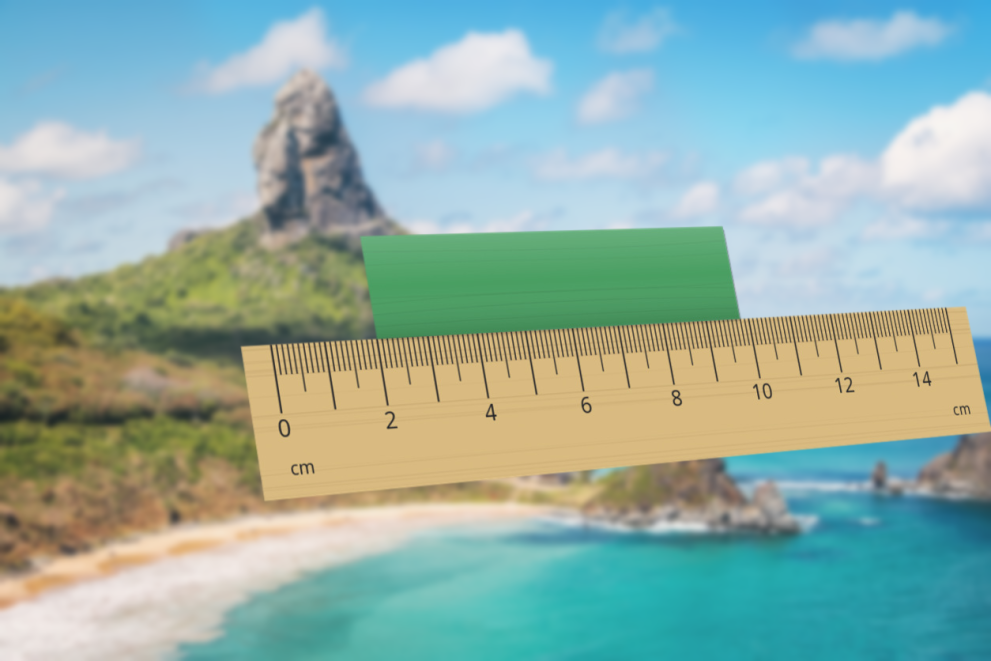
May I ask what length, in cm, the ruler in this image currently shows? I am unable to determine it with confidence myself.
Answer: 7.8 cm
